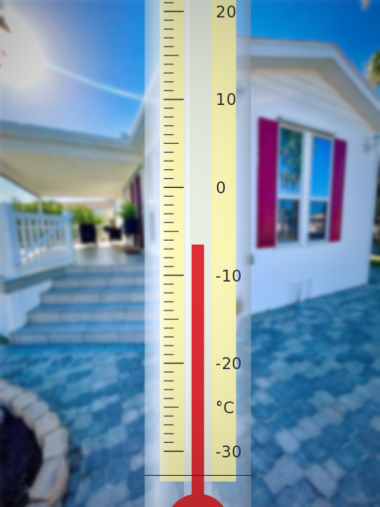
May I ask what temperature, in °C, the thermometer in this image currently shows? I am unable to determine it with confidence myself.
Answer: -6.5 °C
